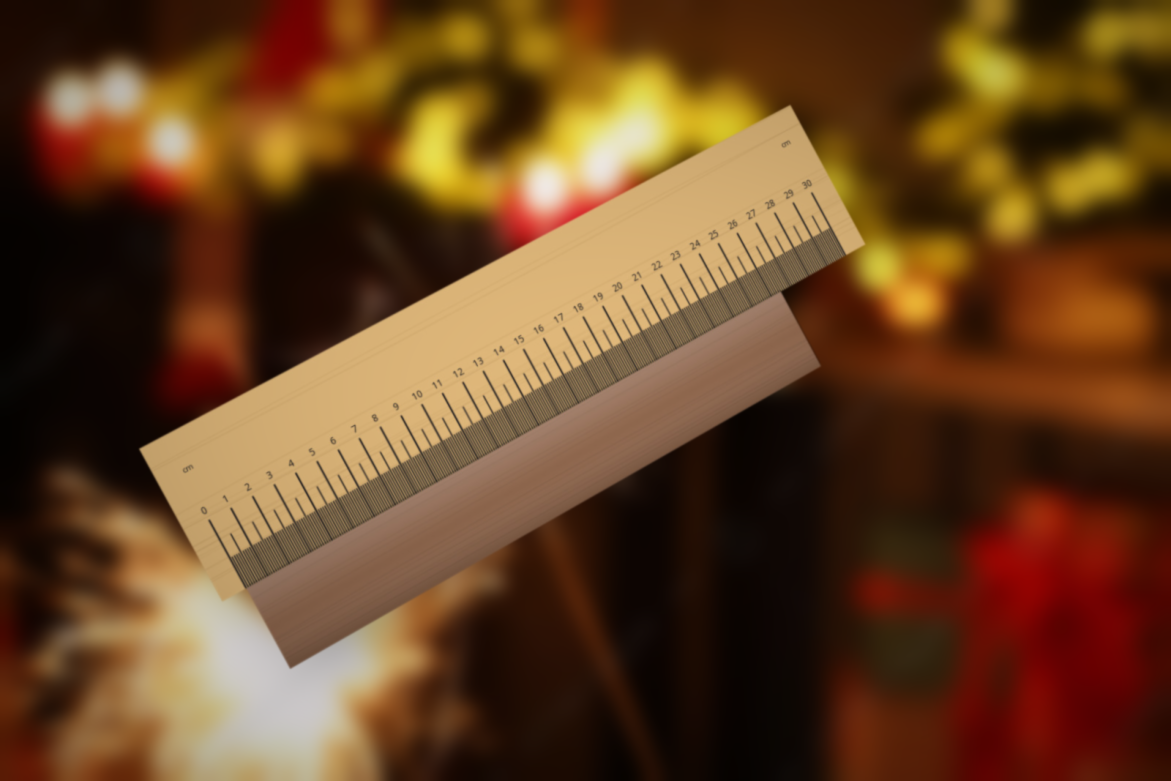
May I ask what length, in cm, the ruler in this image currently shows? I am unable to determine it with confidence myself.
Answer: 26.5 cm
